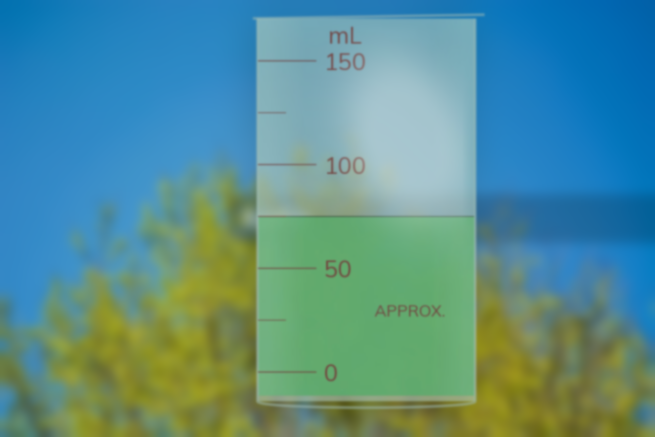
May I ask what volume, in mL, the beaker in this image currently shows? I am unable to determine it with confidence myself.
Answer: 75 mL
